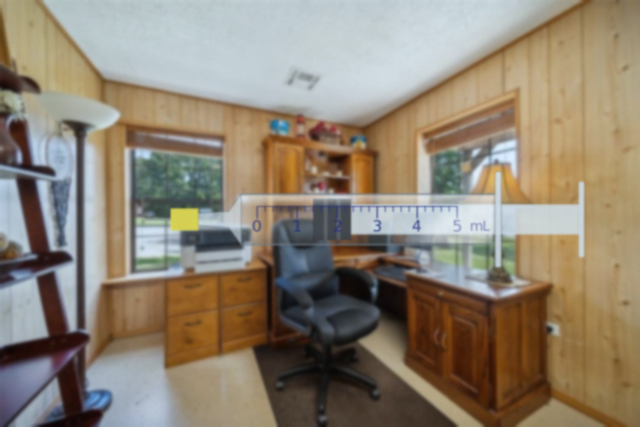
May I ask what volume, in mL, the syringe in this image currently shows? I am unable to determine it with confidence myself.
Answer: 1.4 mL
